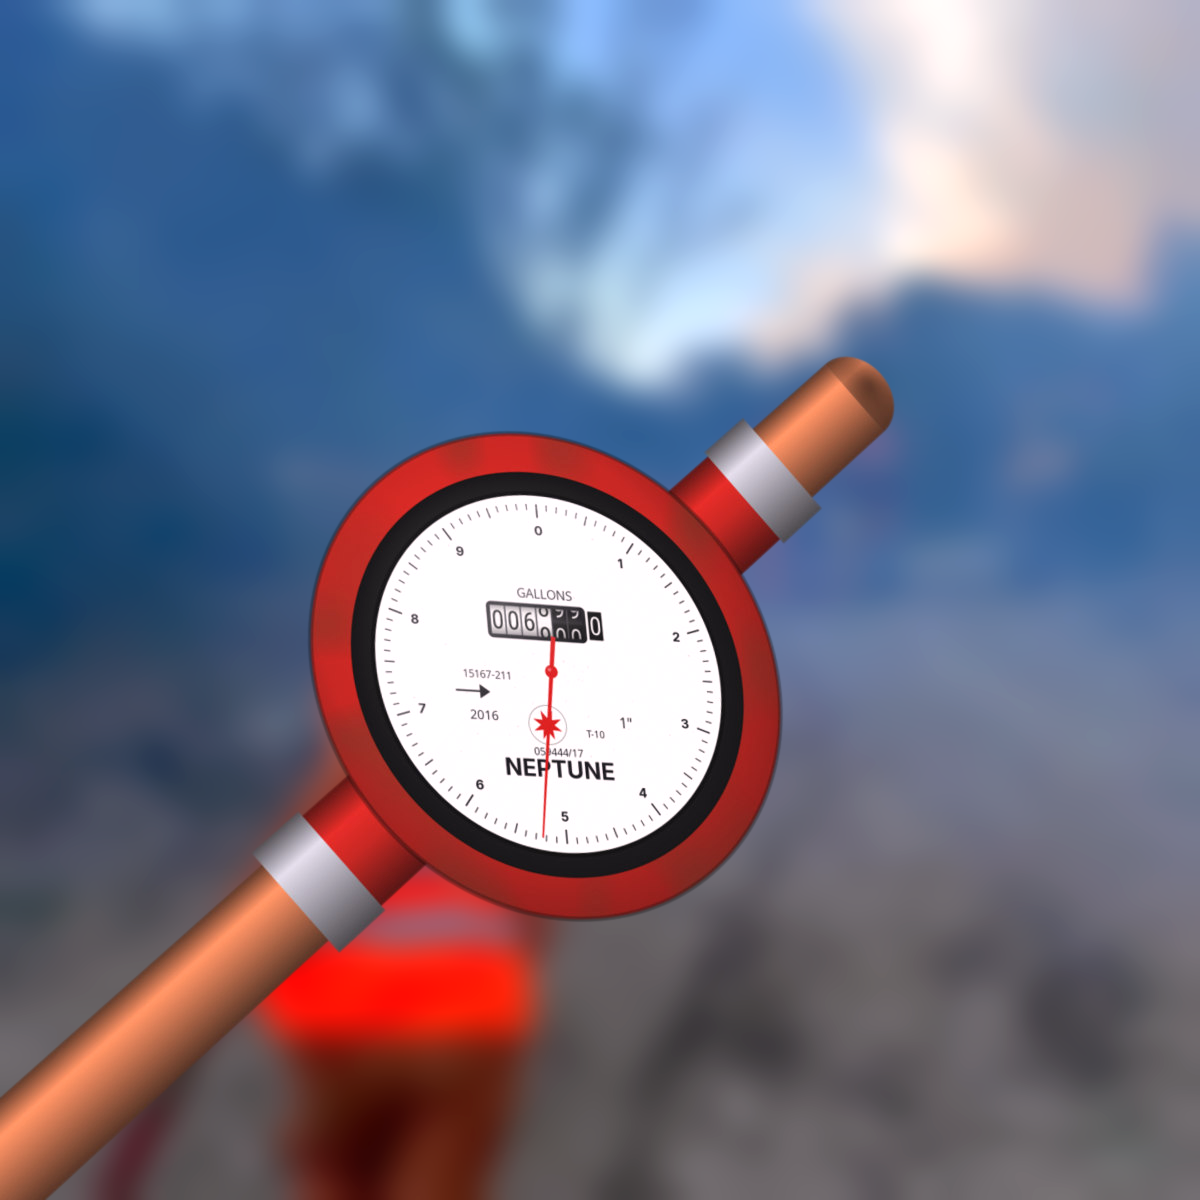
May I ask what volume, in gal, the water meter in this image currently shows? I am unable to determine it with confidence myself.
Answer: 68995.2 gal
